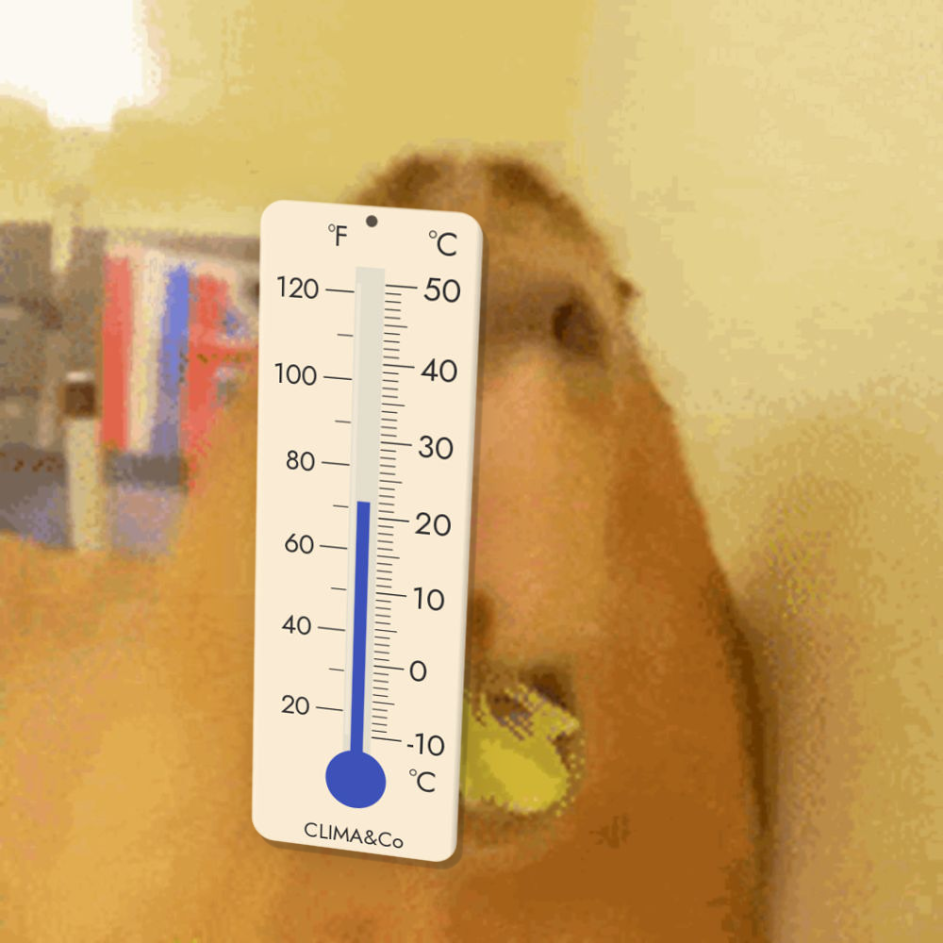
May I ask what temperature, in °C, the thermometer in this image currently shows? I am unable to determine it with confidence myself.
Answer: 22 °C
